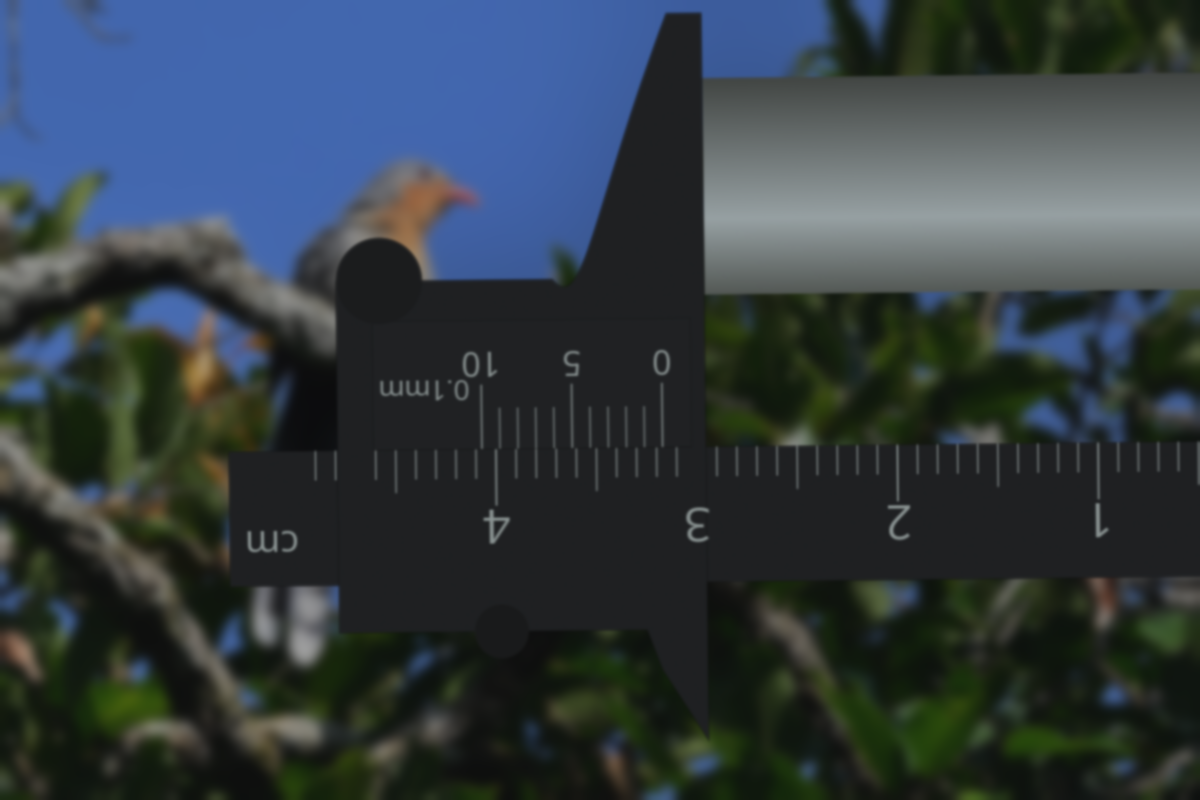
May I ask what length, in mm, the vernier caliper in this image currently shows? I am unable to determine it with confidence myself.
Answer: 31.7 mm
